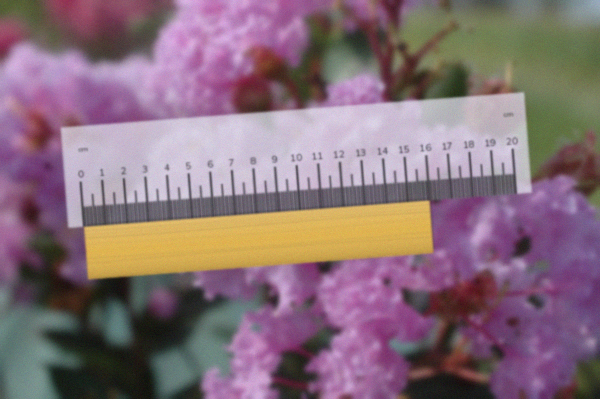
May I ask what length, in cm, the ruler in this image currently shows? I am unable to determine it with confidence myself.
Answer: 16 cm
